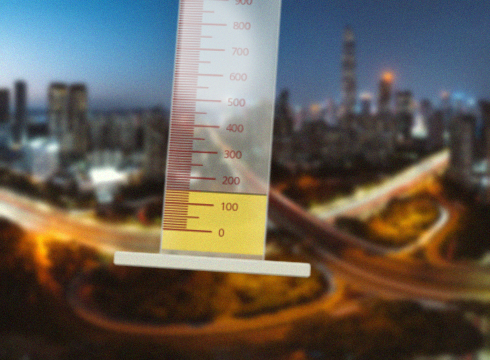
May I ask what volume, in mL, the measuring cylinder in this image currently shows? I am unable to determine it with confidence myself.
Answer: 150 mL
